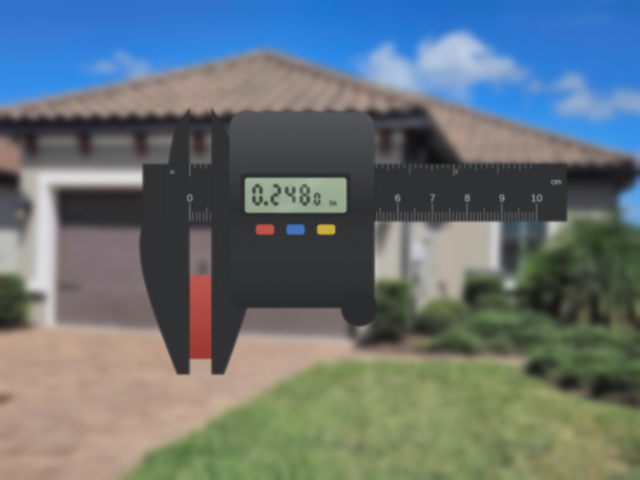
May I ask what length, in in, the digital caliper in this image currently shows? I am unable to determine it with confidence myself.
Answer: 0.2480 in
